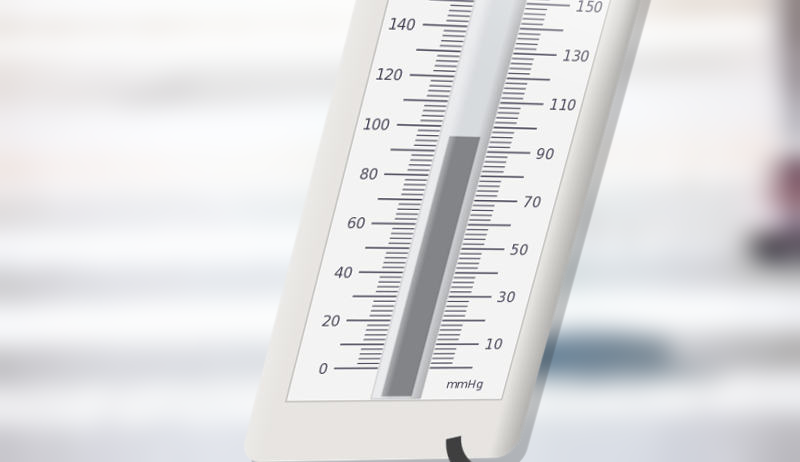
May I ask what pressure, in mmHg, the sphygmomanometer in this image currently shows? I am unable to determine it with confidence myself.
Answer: 96 mmHg
